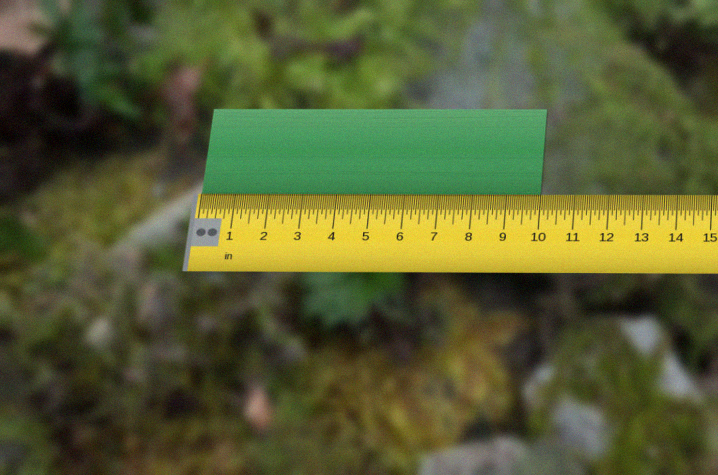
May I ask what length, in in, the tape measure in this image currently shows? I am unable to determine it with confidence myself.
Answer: 10 in
